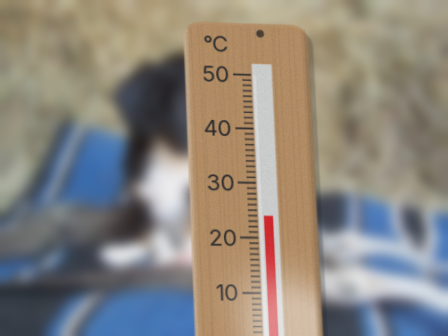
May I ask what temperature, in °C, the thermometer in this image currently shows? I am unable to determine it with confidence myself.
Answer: 24 °C
